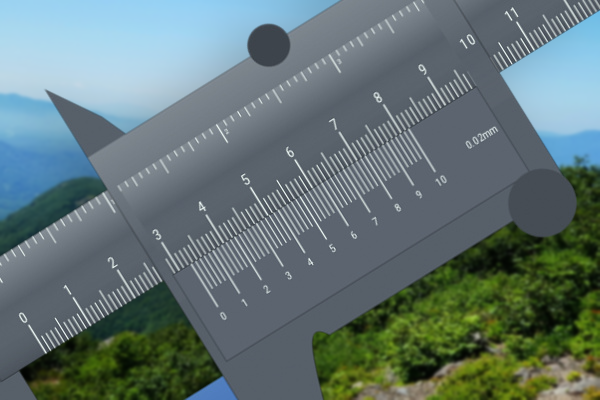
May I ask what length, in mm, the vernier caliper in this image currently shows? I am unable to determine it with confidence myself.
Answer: 32.6 mm
